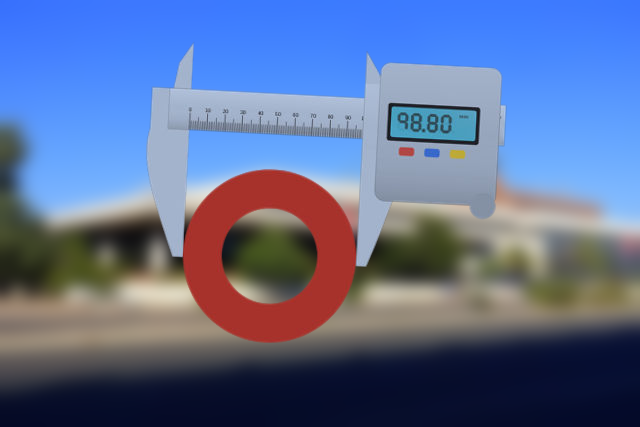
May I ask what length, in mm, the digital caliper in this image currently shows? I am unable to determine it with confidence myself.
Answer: 98.80 mm
